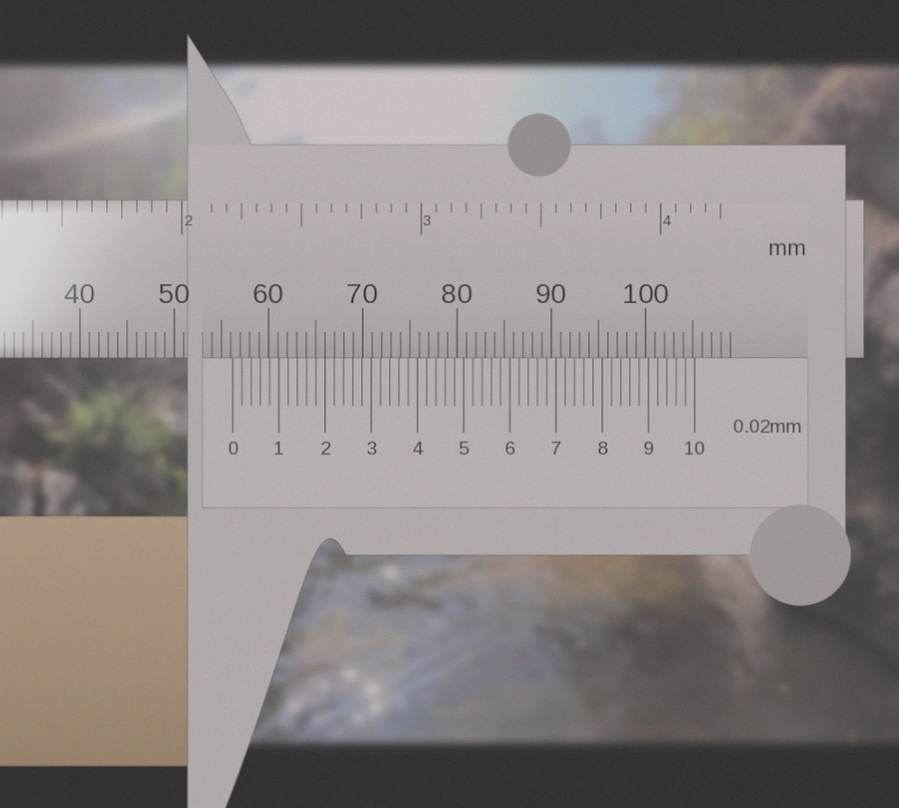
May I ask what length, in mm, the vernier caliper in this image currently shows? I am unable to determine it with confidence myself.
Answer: 56.2 mm
